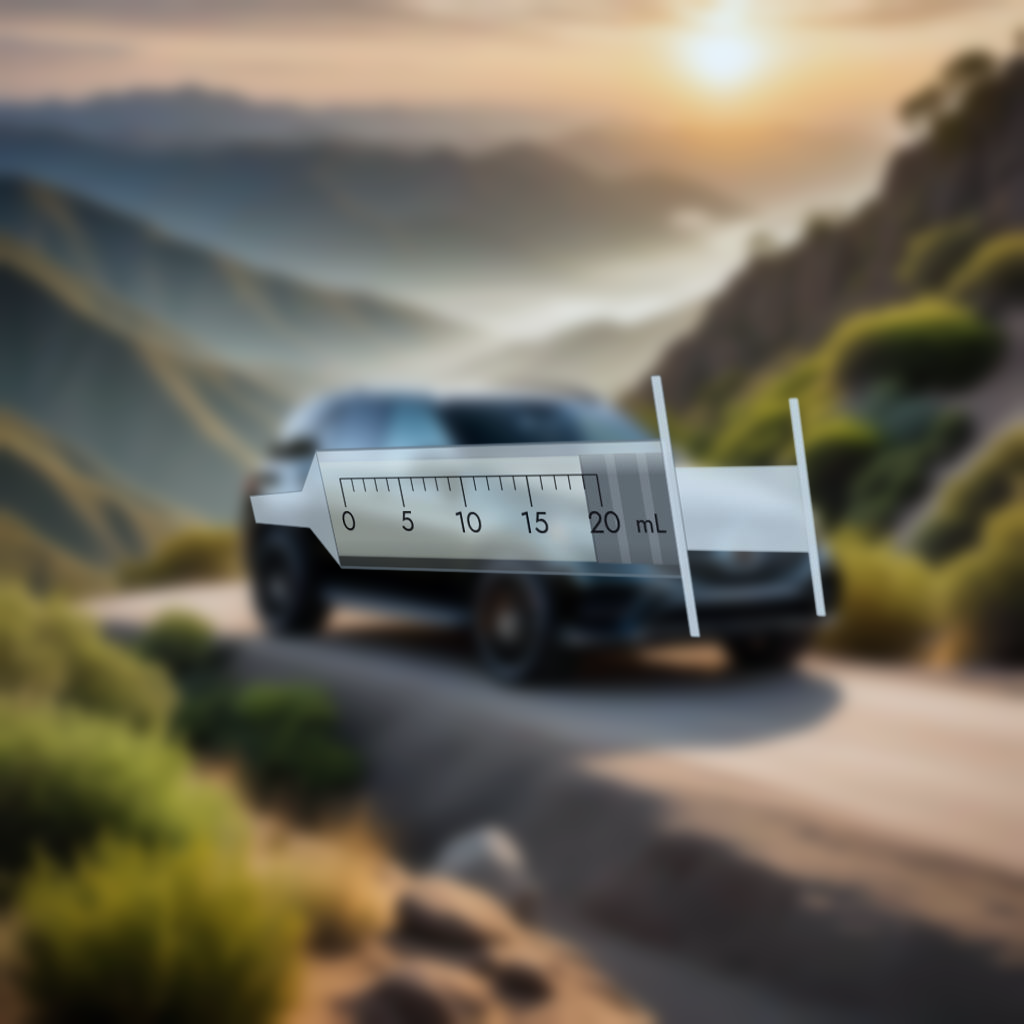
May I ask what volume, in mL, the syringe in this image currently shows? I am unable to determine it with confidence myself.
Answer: 19 mL
